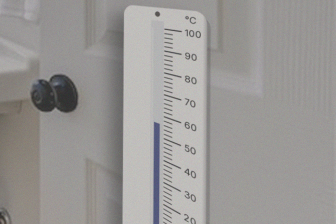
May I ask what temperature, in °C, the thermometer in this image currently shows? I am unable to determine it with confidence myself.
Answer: 56 °C
